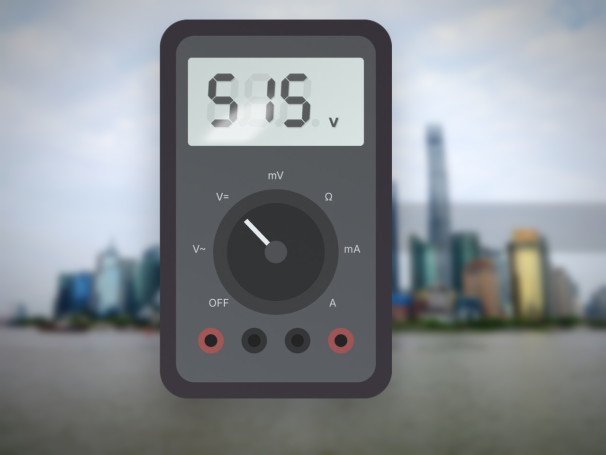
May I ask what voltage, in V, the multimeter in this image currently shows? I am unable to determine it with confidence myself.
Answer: 515 V
